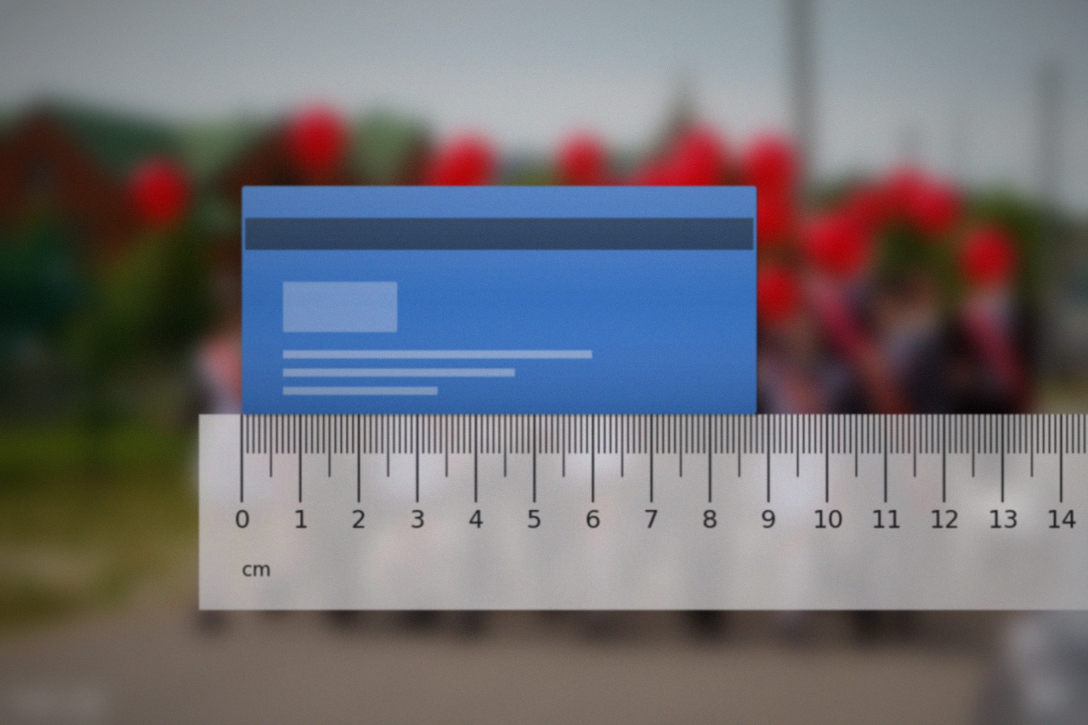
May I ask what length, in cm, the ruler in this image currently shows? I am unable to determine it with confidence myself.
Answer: 8.8 cm
